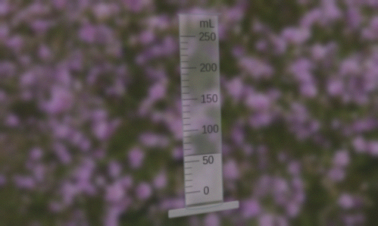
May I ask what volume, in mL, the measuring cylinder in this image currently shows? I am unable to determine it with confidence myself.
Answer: 60 mL
